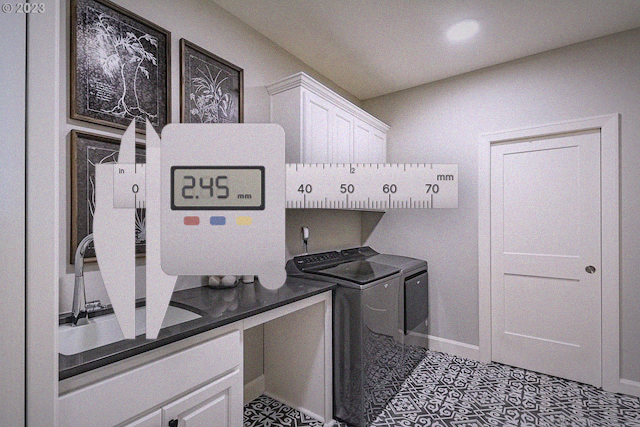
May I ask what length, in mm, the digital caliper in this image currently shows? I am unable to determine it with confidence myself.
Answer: 2.45 mm
